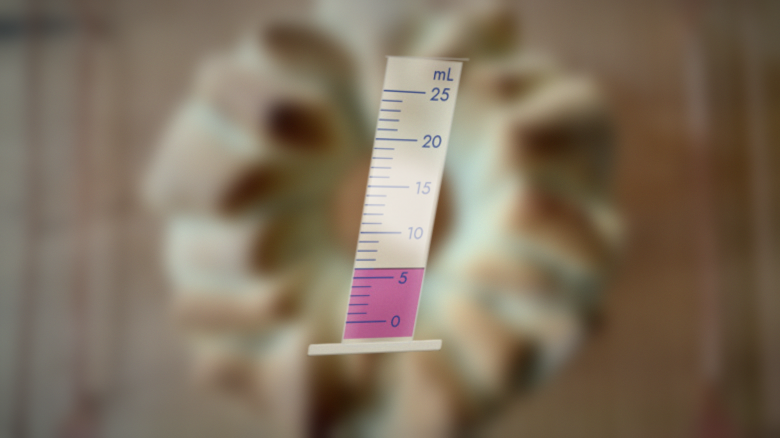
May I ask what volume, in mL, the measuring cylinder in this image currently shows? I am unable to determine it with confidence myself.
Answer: 6 mL
